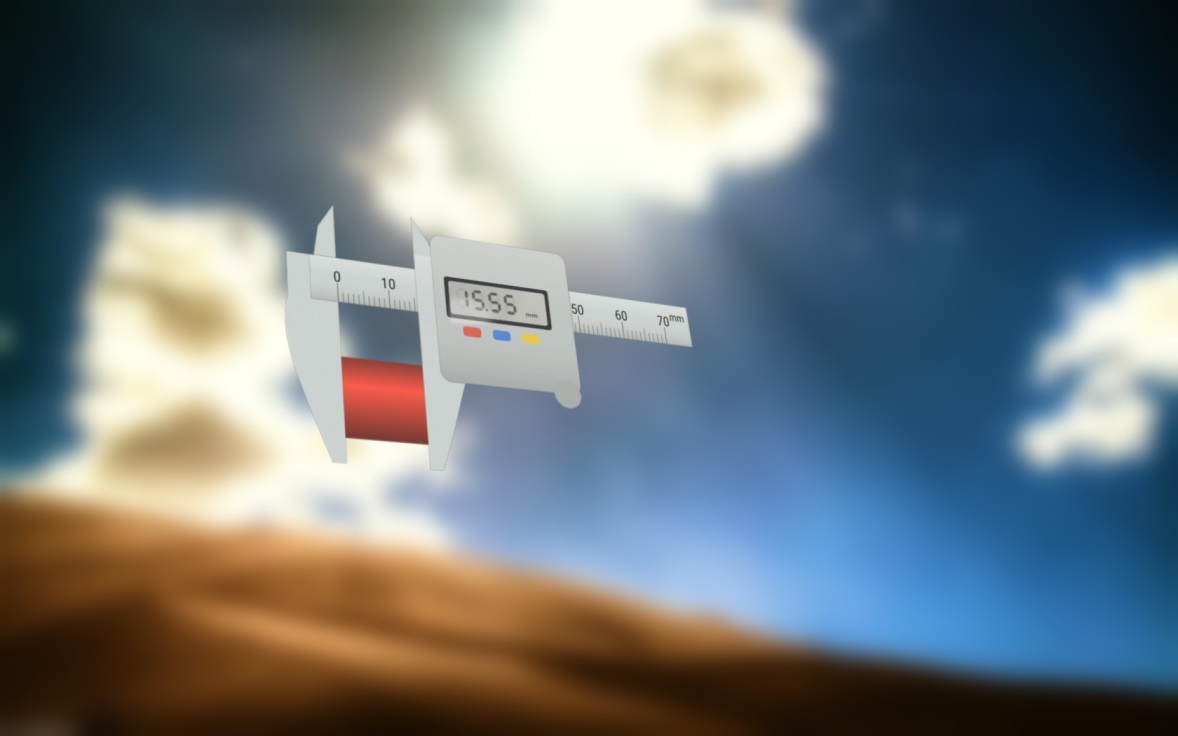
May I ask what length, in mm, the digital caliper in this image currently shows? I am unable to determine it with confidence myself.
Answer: 15.55 mm
